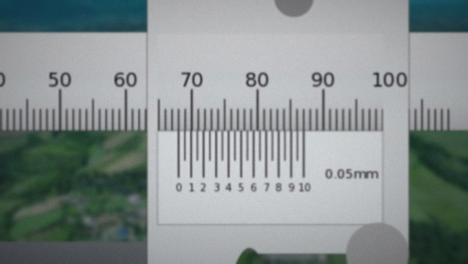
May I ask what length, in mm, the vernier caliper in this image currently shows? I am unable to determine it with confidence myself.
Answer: 68.0 mm
